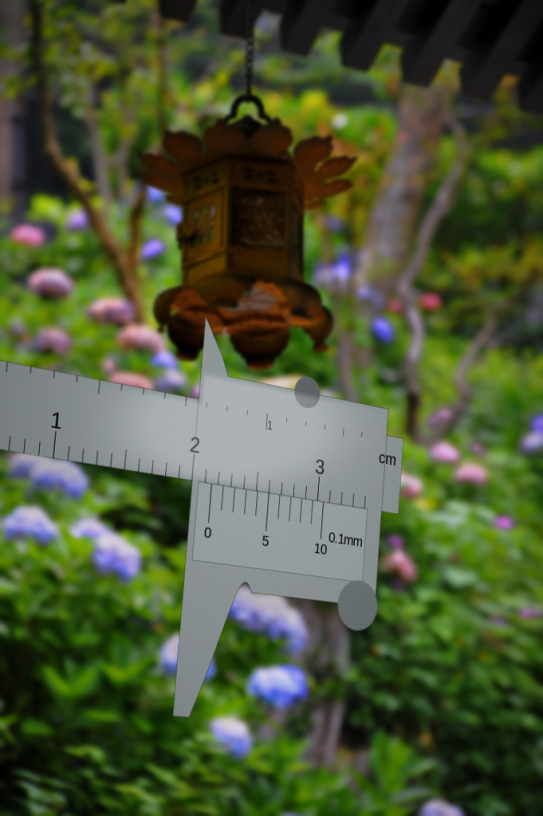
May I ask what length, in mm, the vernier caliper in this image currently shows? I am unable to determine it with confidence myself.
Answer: 21.5 mm
